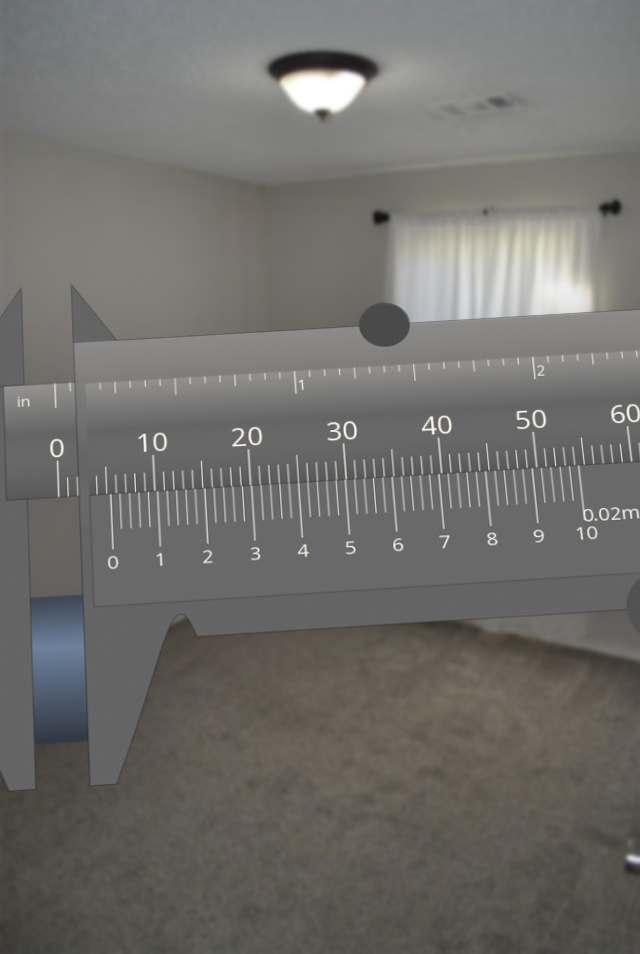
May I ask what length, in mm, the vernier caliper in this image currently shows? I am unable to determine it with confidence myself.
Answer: 5.4 mm
